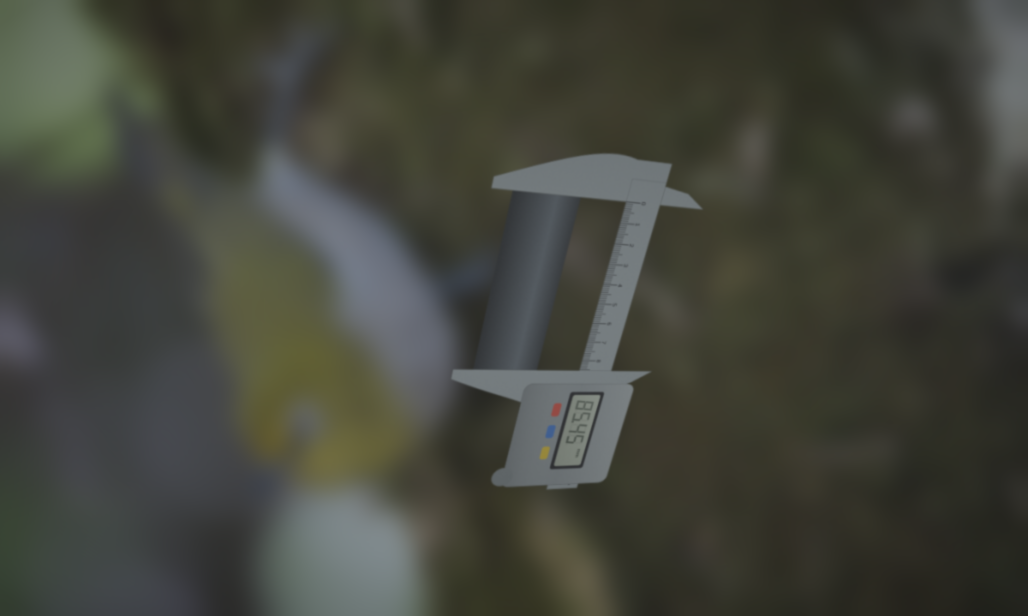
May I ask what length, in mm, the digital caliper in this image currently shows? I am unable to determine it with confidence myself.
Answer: 85.45 mm
